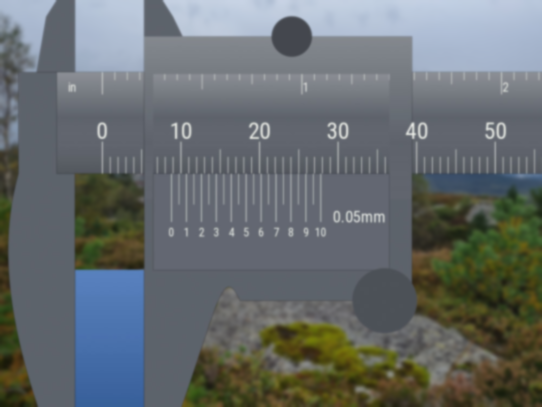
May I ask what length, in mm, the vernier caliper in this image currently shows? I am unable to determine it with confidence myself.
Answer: 8.8 mm
